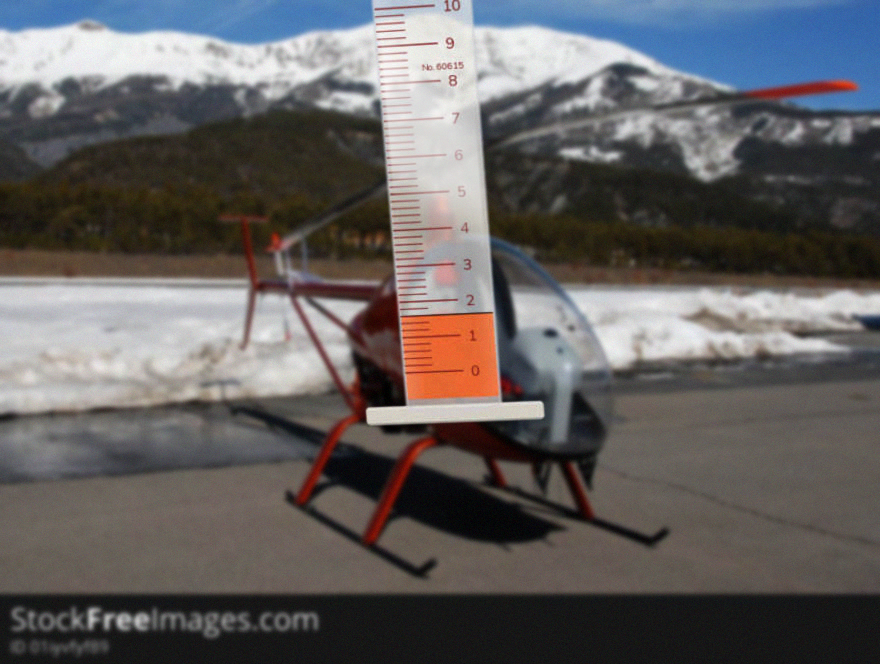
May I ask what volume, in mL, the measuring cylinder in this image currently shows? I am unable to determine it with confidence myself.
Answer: 1.6 mL
